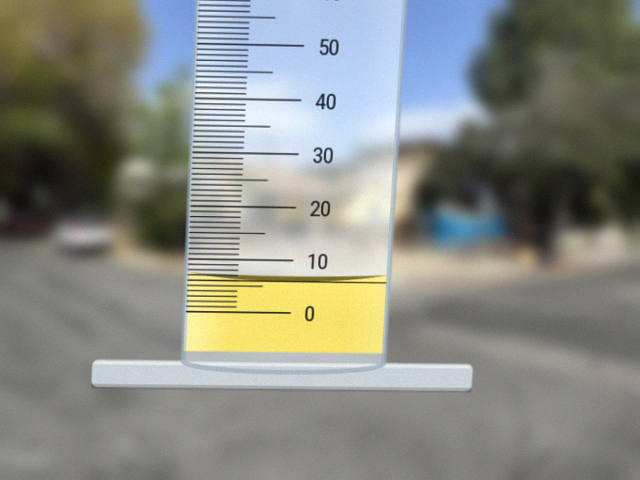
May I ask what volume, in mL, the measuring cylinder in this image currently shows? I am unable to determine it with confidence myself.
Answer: 6 mL
